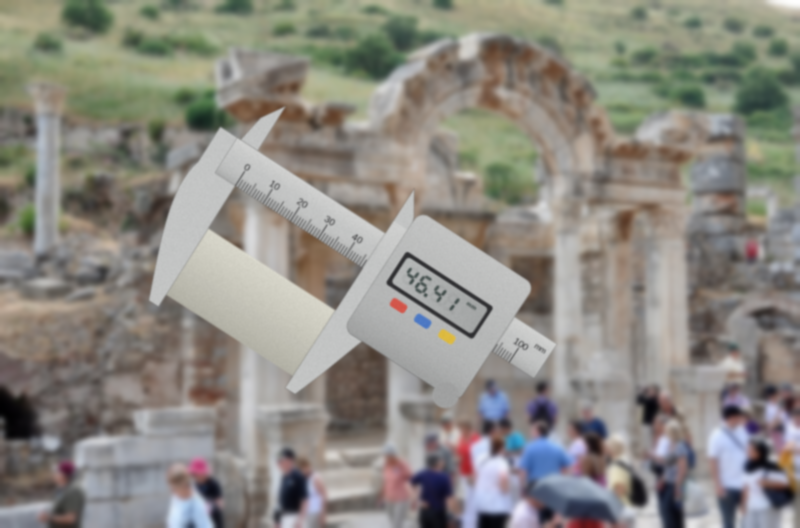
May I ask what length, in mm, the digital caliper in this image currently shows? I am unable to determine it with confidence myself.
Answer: 46.41 mm
